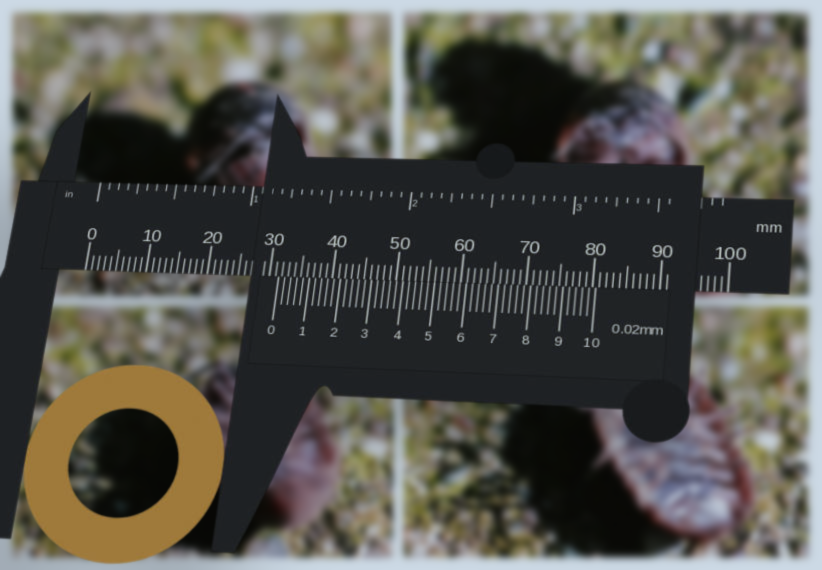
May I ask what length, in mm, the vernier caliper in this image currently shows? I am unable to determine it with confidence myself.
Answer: 31.5 mm
